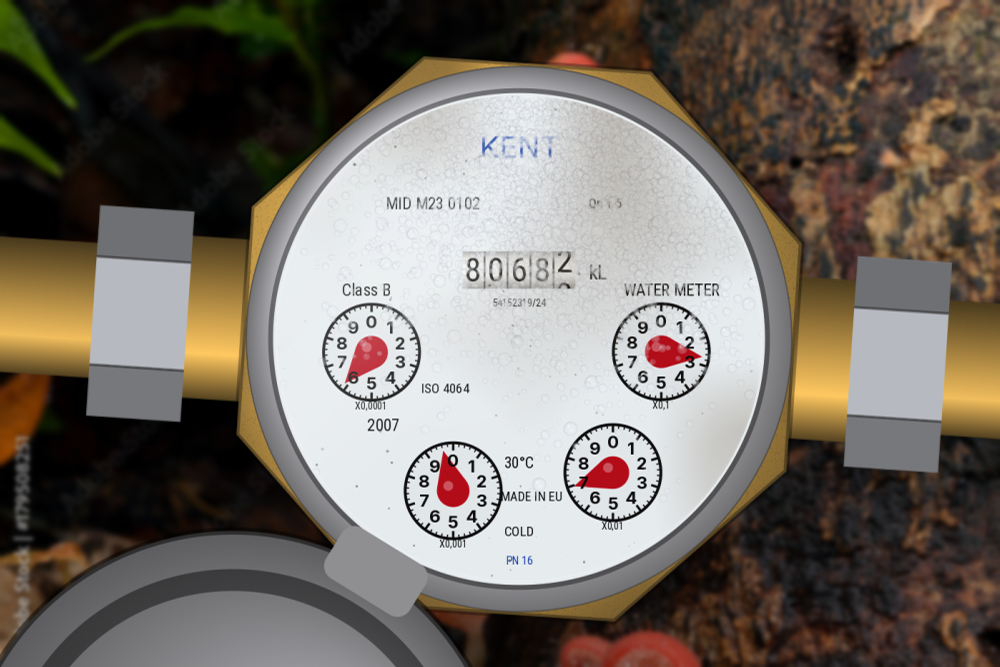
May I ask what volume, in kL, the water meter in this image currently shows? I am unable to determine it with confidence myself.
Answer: 80682.2696 kL
